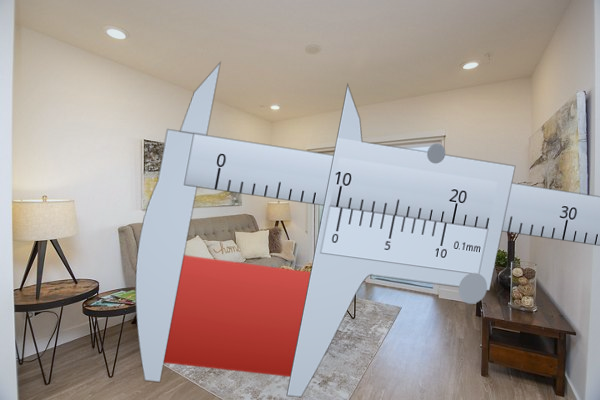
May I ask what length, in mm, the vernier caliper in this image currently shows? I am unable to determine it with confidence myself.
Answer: 10.4 mm
